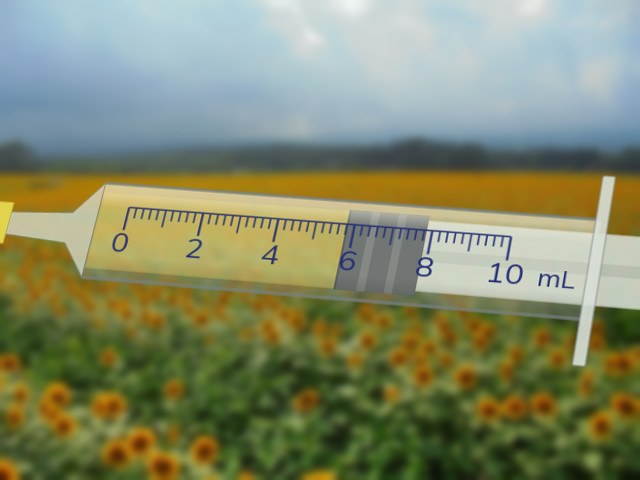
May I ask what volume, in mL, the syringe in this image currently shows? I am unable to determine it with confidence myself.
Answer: 5.8 mL
